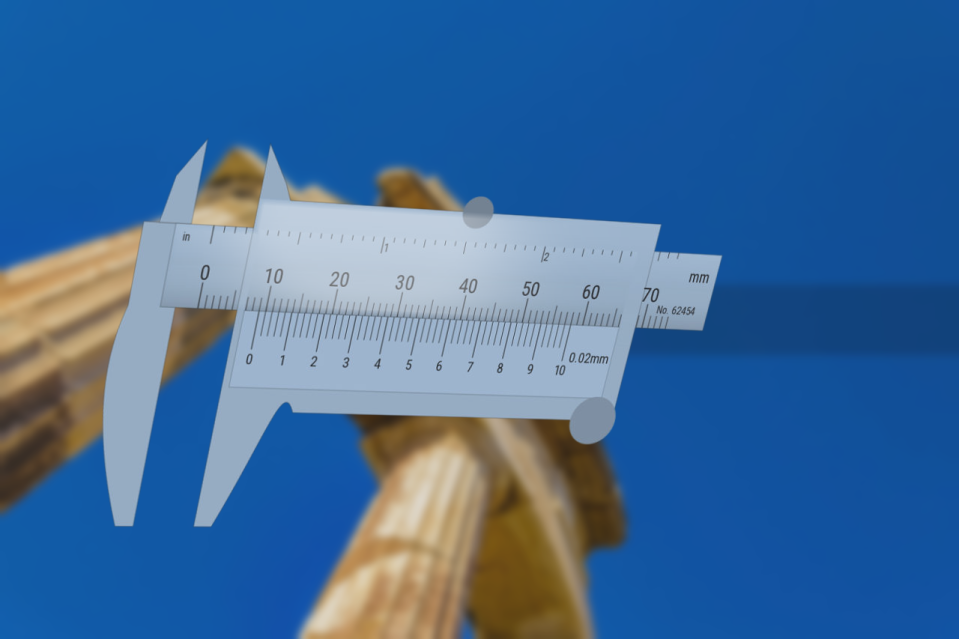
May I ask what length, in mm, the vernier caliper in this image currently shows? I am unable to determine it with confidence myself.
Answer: 9.0 mm
